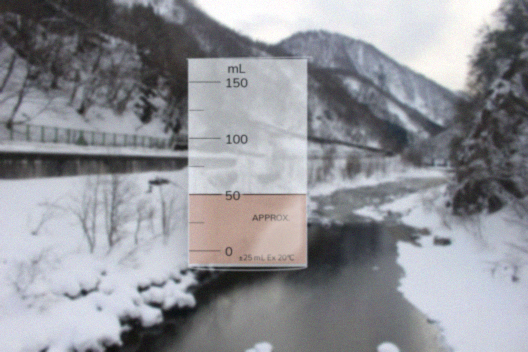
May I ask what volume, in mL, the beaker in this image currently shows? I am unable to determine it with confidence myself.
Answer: 50 mL
